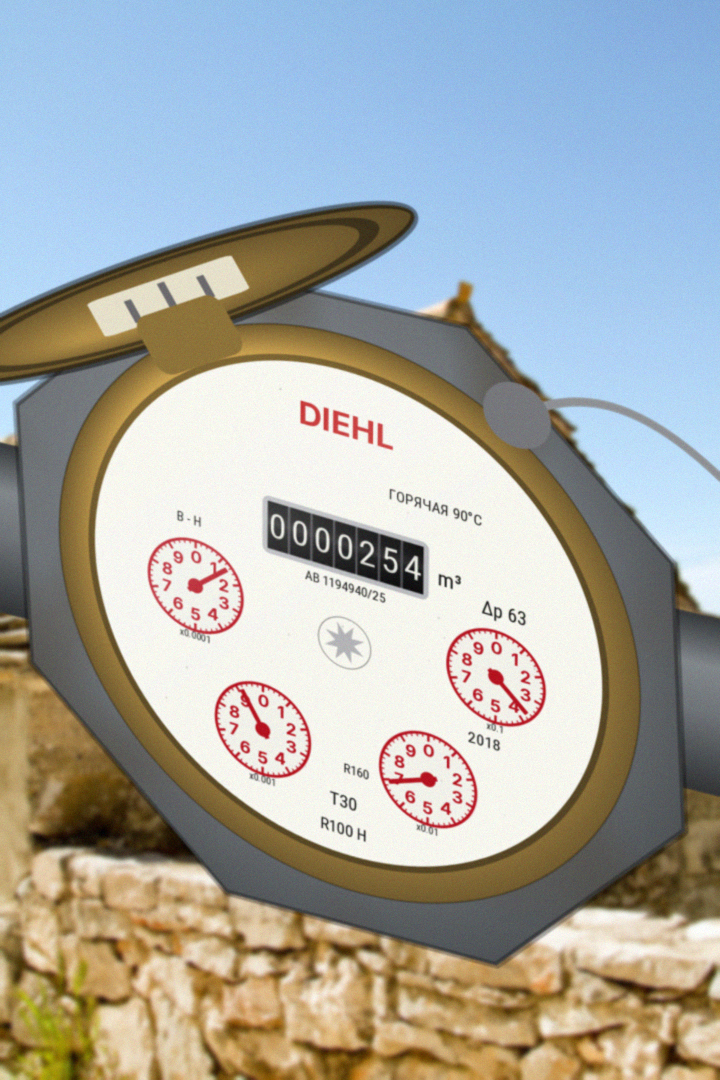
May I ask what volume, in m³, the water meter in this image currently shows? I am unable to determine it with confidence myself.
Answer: 254.3691 m³
